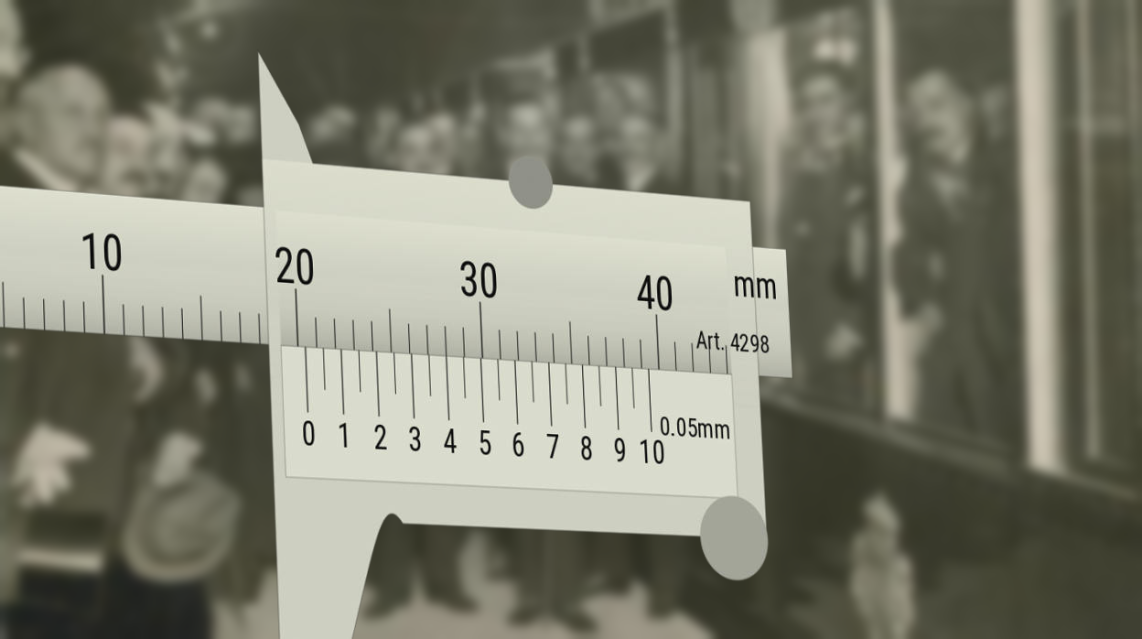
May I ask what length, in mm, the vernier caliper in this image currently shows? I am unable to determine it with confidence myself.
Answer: 20.4 mm
